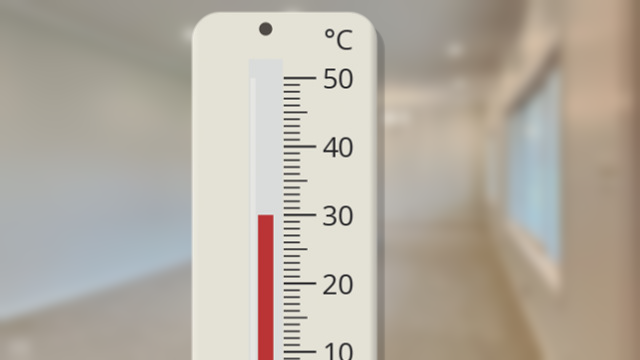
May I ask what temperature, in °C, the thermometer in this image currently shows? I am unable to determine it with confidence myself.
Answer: 30 °C
